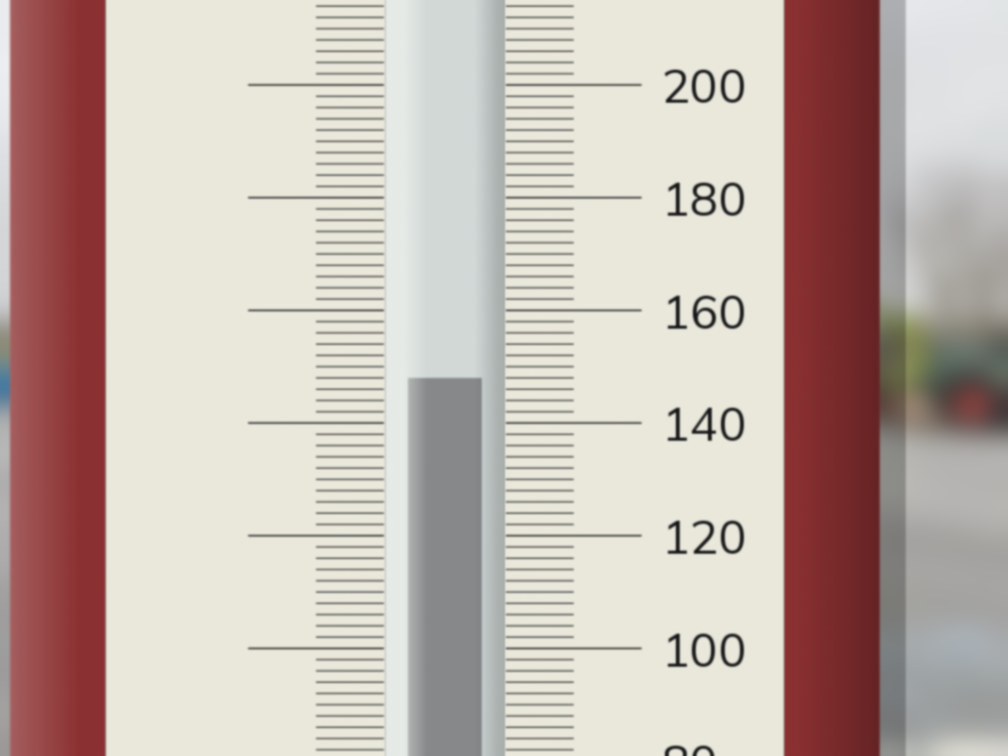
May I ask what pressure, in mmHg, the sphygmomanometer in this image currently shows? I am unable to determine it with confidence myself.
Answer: 148 mmHg
